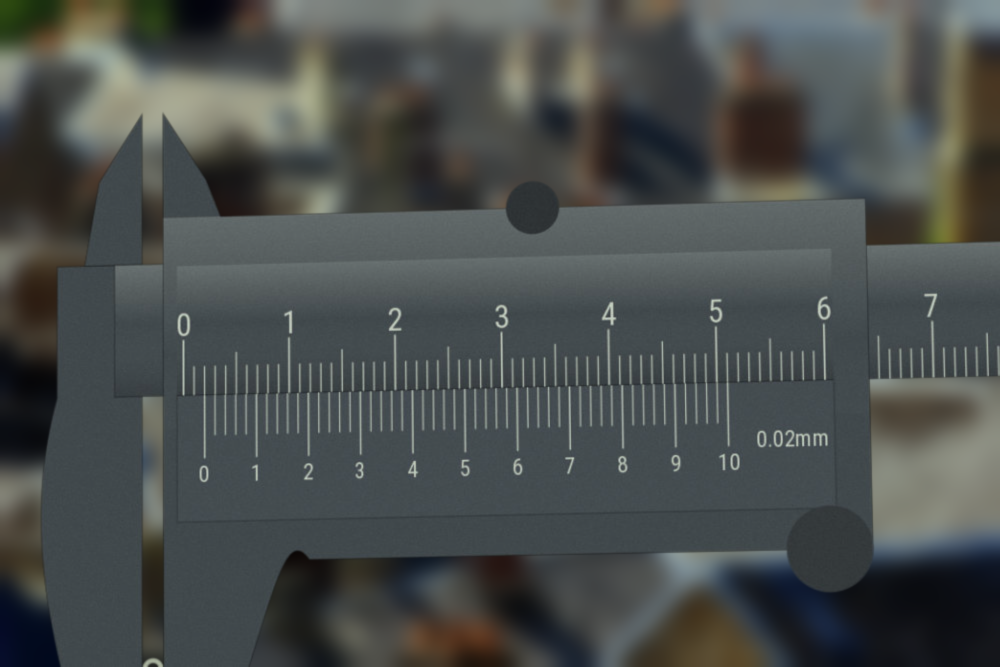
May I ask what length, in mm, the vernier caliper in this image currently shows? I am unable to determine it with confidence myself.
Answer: 2.0 mm
